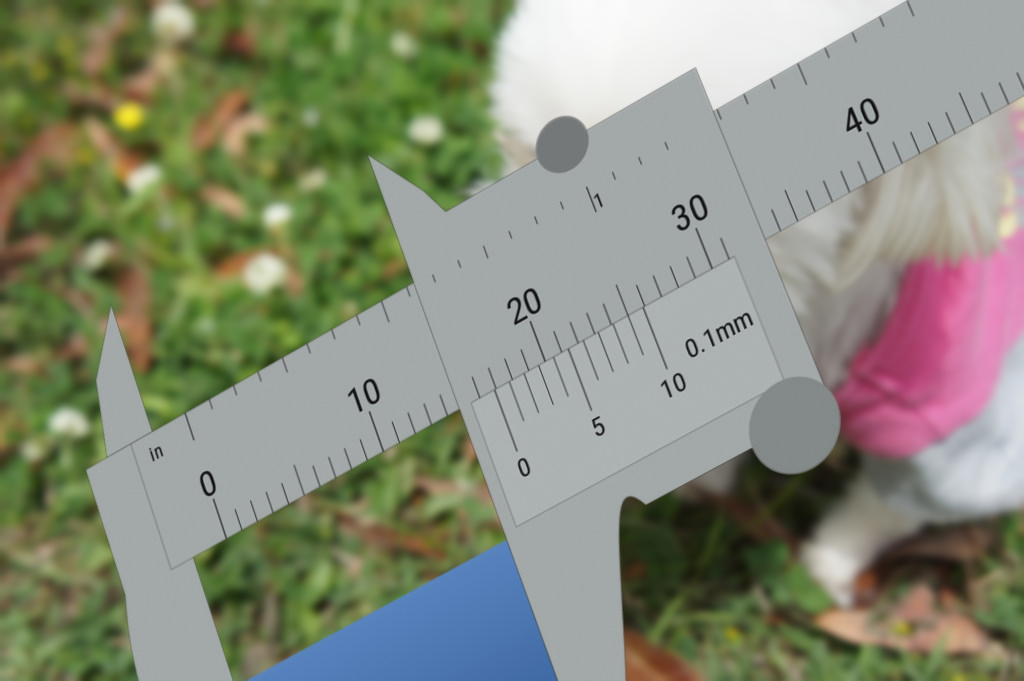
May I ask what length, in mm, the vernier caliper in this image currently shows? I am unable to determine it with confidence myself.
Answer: 16.9 mm
